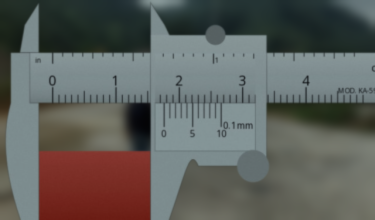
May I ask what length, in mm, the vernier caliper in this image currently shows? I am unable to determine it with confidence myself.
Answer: 17.6 mm
